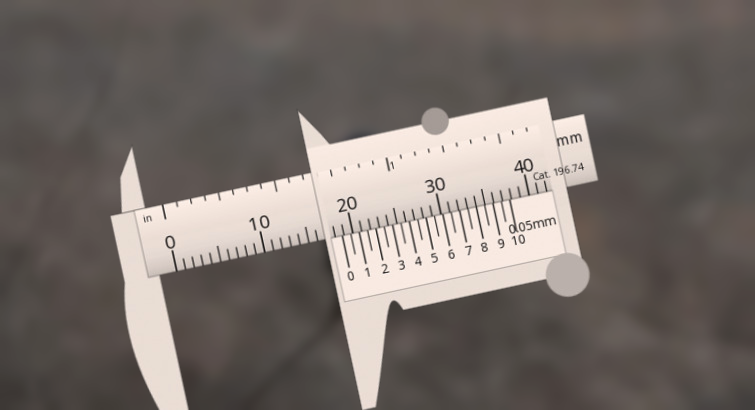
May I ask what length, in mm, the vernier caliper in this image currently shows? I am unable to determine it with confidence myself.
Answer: 18.8 mm
